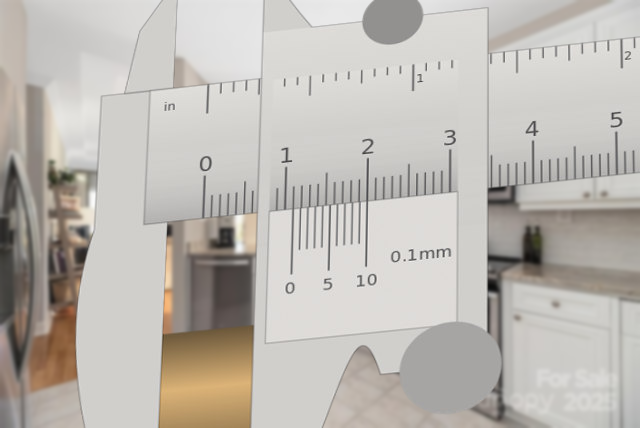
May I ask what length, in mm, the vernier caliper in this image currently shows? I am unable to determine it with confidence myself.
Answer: 11.0 mm
